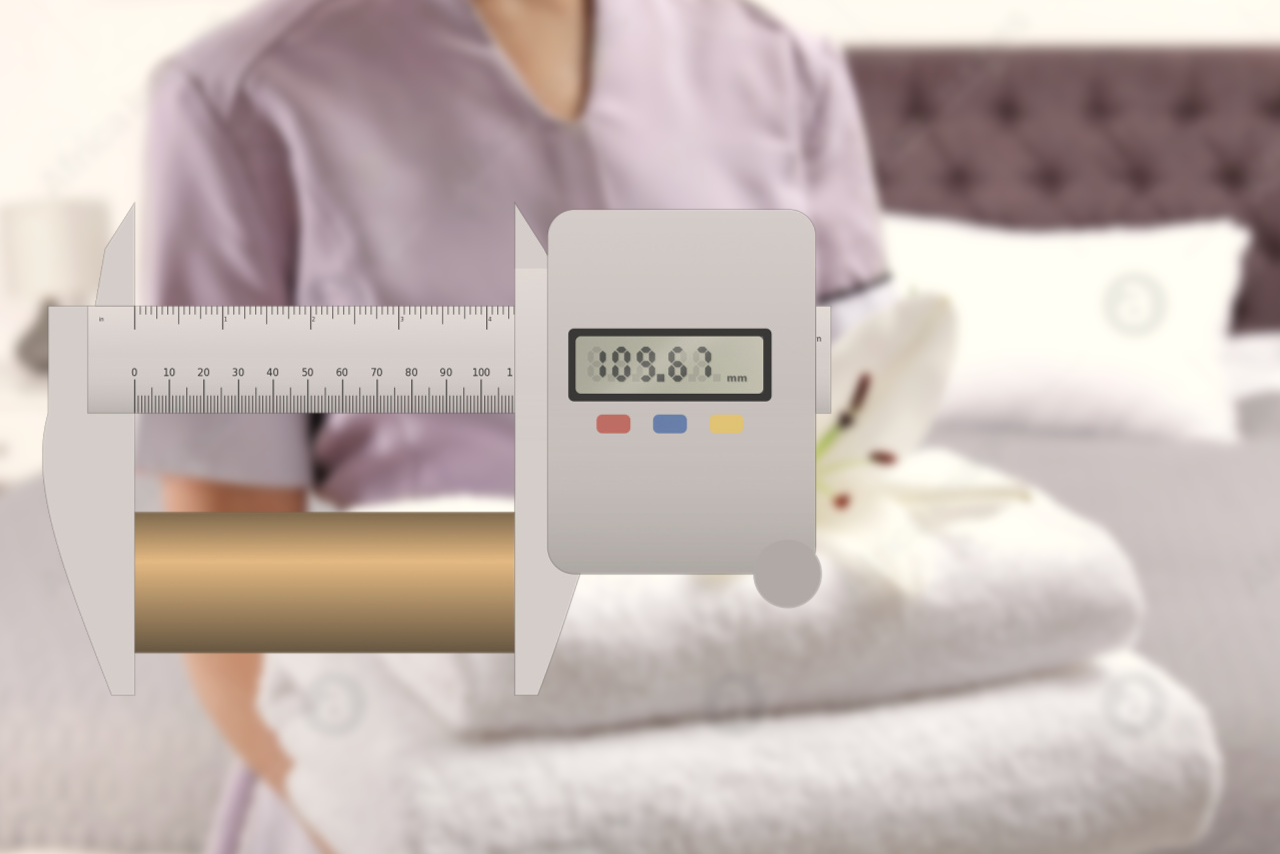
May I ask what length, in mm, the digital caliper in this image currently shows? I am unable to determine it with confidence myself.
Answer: 109.67 mm
